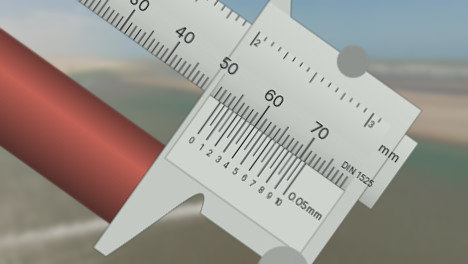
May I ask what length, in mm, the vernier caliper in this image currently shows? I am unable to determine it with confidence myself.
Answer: 52.4 mm
